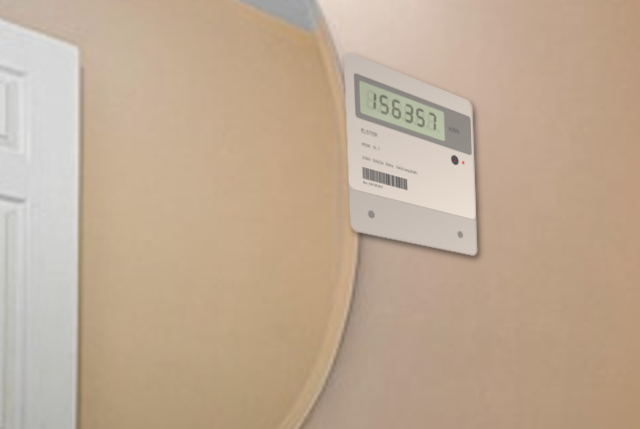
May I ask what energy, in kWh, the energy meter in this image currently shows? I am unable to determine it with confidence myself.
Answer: 156357 kWh
